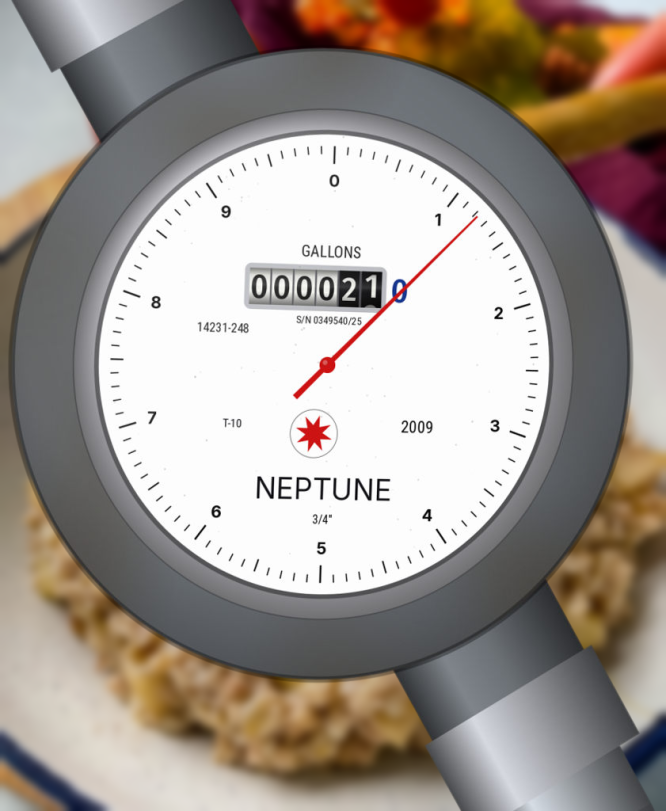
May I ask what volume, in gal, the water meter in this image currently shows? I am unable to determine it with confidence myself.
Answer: 211.2 gal
